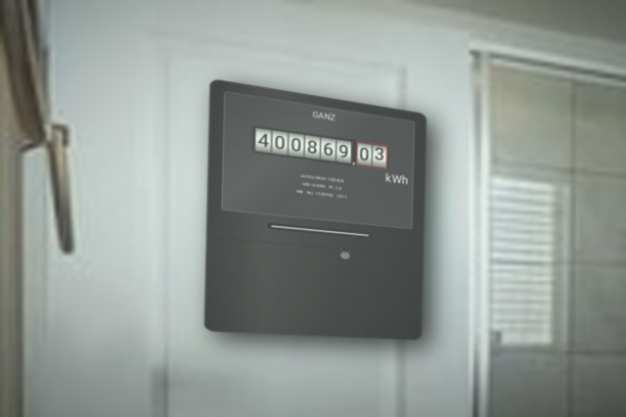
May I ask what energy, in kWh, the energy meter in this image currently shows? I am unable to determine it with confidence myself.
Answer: 400869.03 kWh
